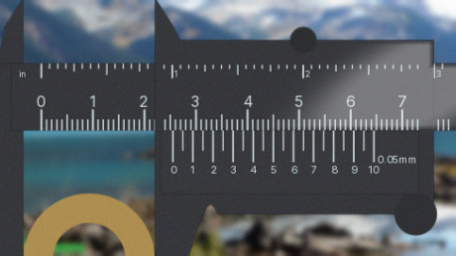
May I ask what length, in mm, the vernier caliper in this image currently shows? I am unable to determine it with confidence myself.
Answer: 25.5 mm
